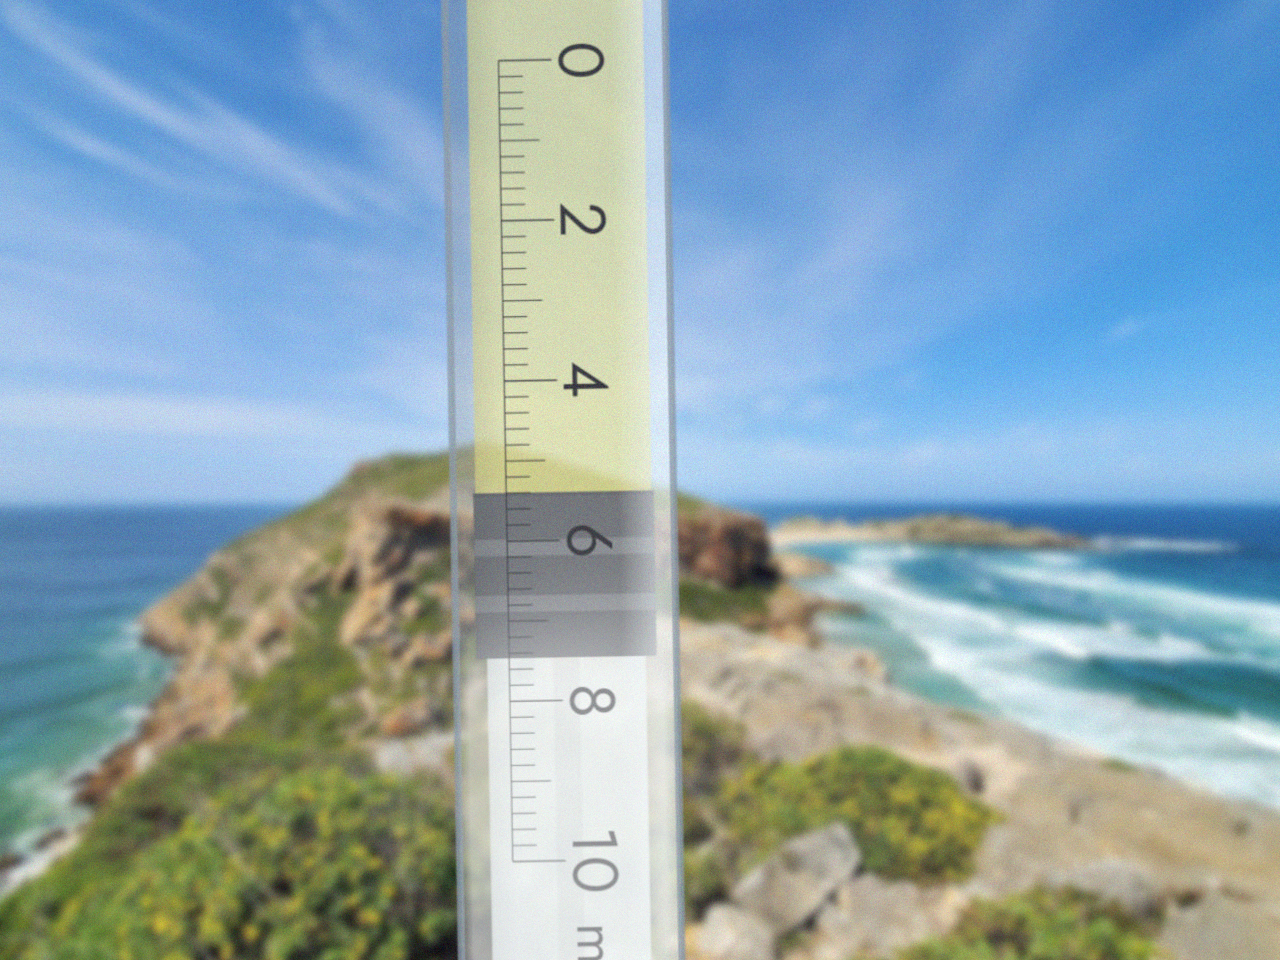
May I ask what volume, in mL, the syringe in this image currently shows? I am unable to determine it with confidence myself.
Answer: 5.4 mL
